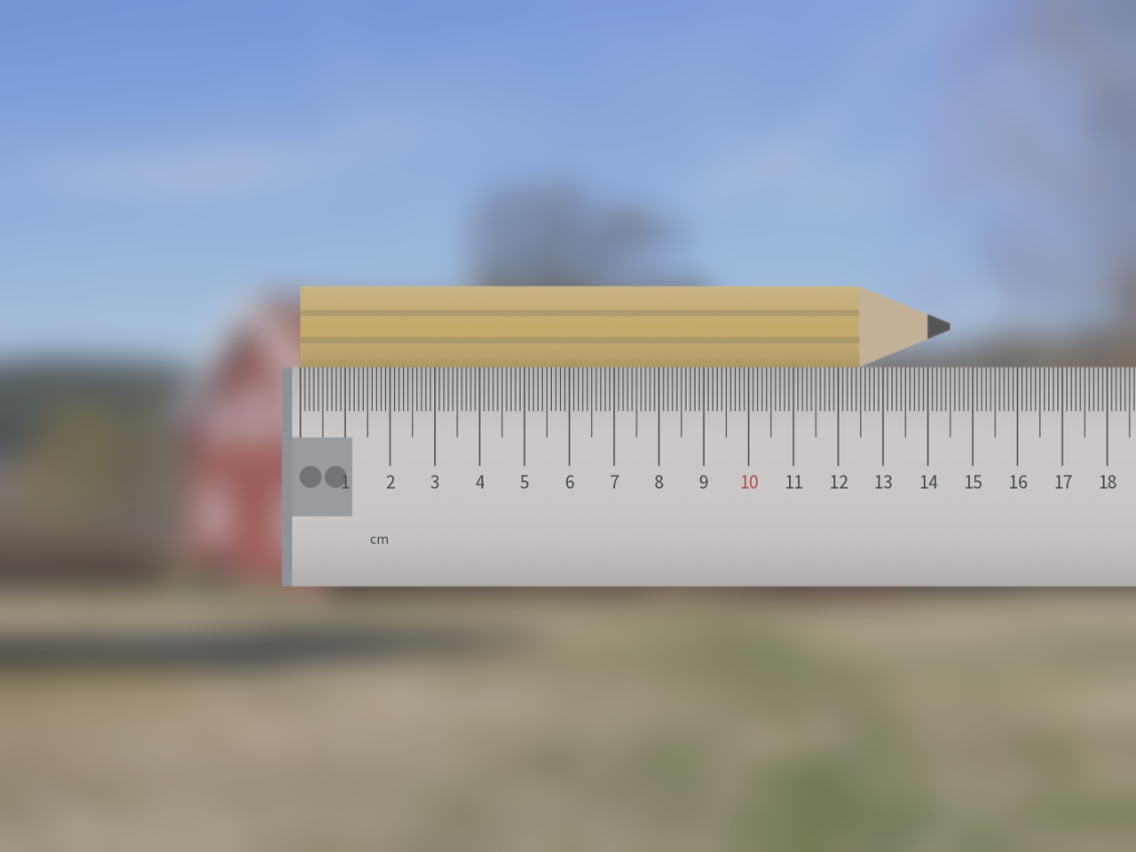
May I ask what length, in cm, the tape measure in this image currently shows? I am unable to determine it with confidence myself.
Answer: 14.5 cm
